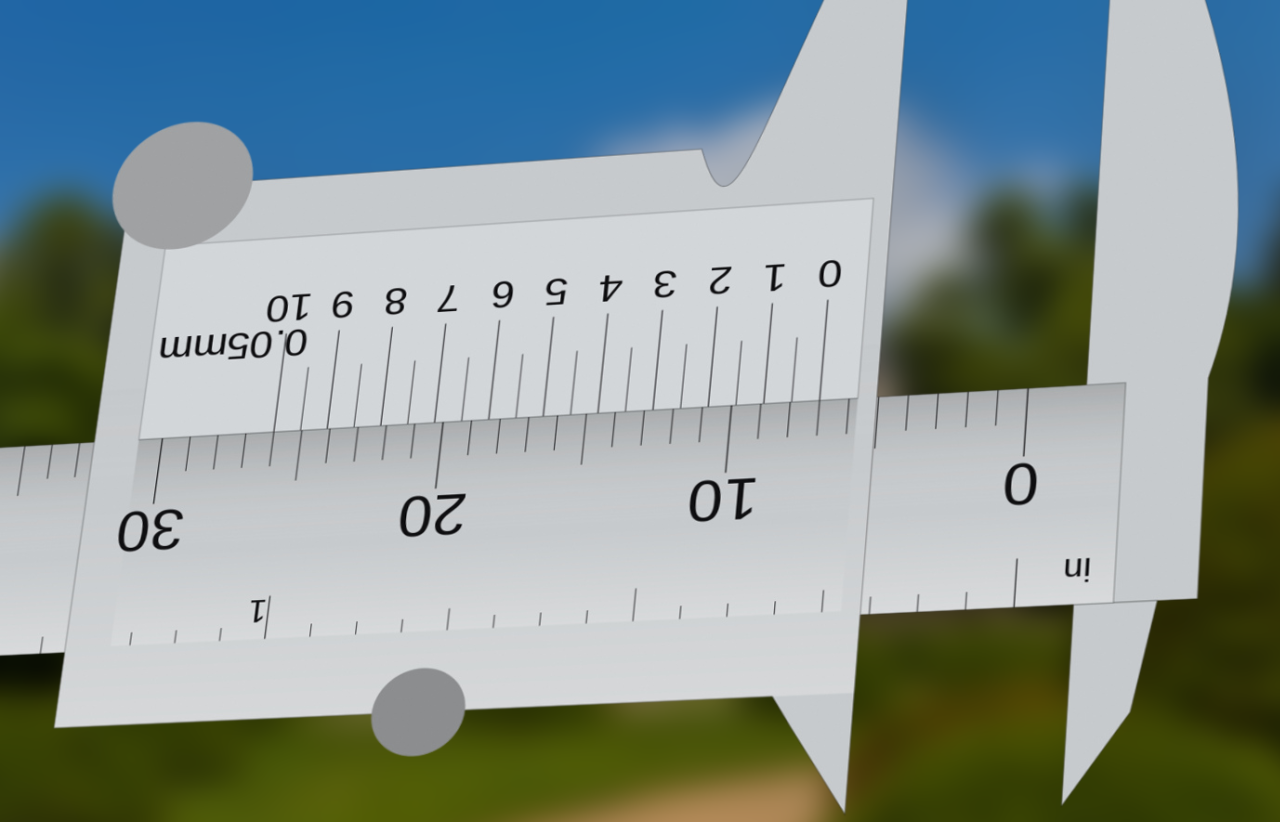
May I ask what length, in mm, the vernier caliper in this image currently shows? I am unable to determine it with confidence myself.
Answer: 7.00 mm
